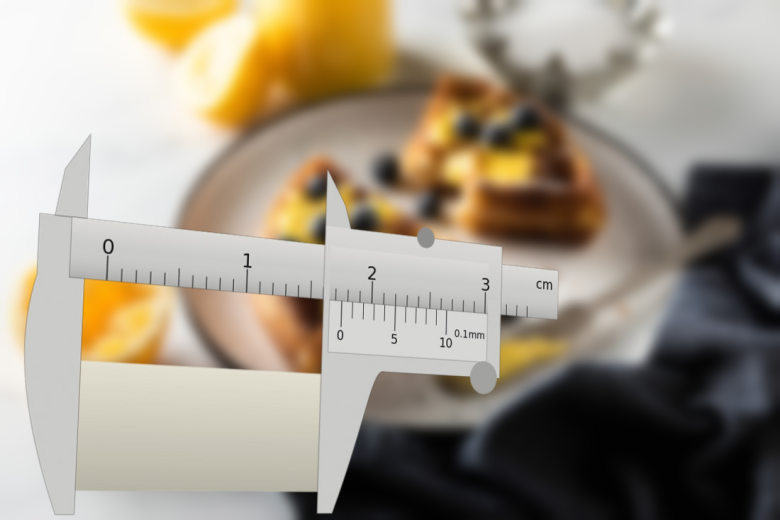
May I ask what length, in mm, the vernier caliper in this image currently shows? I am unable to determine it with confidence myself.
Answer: 17.5 mm
